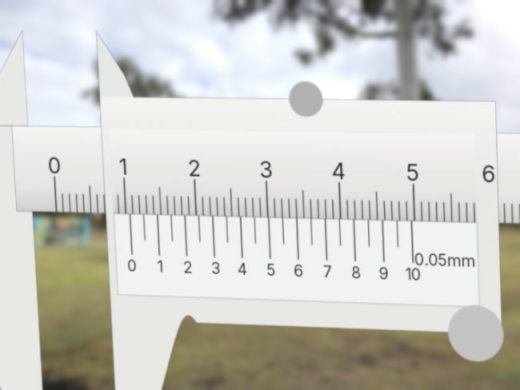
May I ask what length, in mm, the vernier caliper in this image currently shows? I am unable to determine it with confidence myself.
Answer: 10.6 mm
